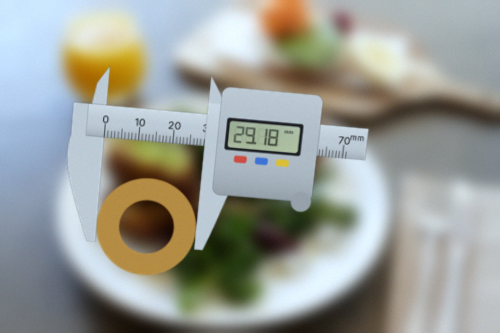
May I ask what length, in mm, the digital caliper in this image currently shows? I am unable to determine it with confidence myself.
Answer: 29.18 mm
